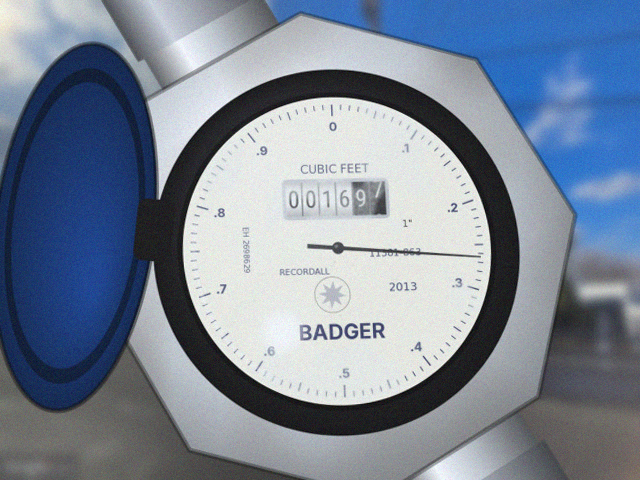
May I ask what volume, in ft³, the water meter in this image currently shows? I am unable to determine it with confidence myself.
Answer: 1697.26 ft³
